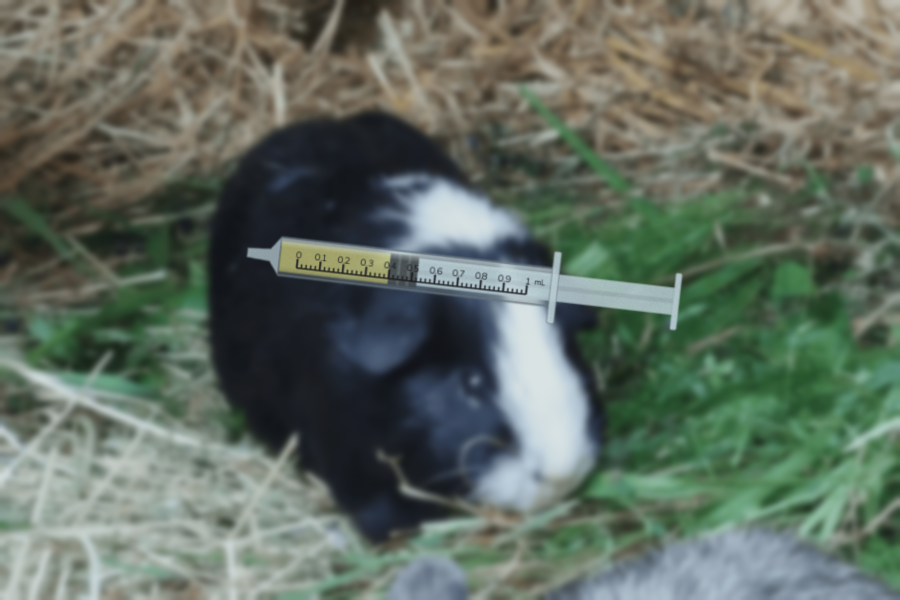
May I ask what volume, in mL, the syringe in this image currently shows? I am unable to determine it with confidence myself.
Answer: 0.4 mL
